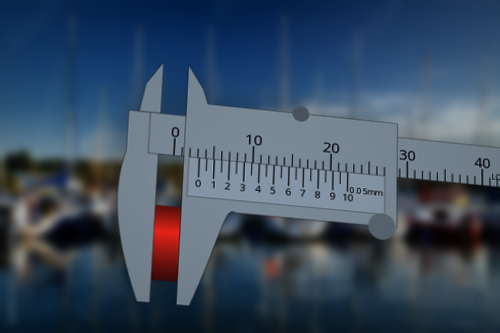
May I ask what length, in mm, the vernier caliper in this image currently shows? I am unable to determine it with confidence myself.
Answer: 3.2 mm
